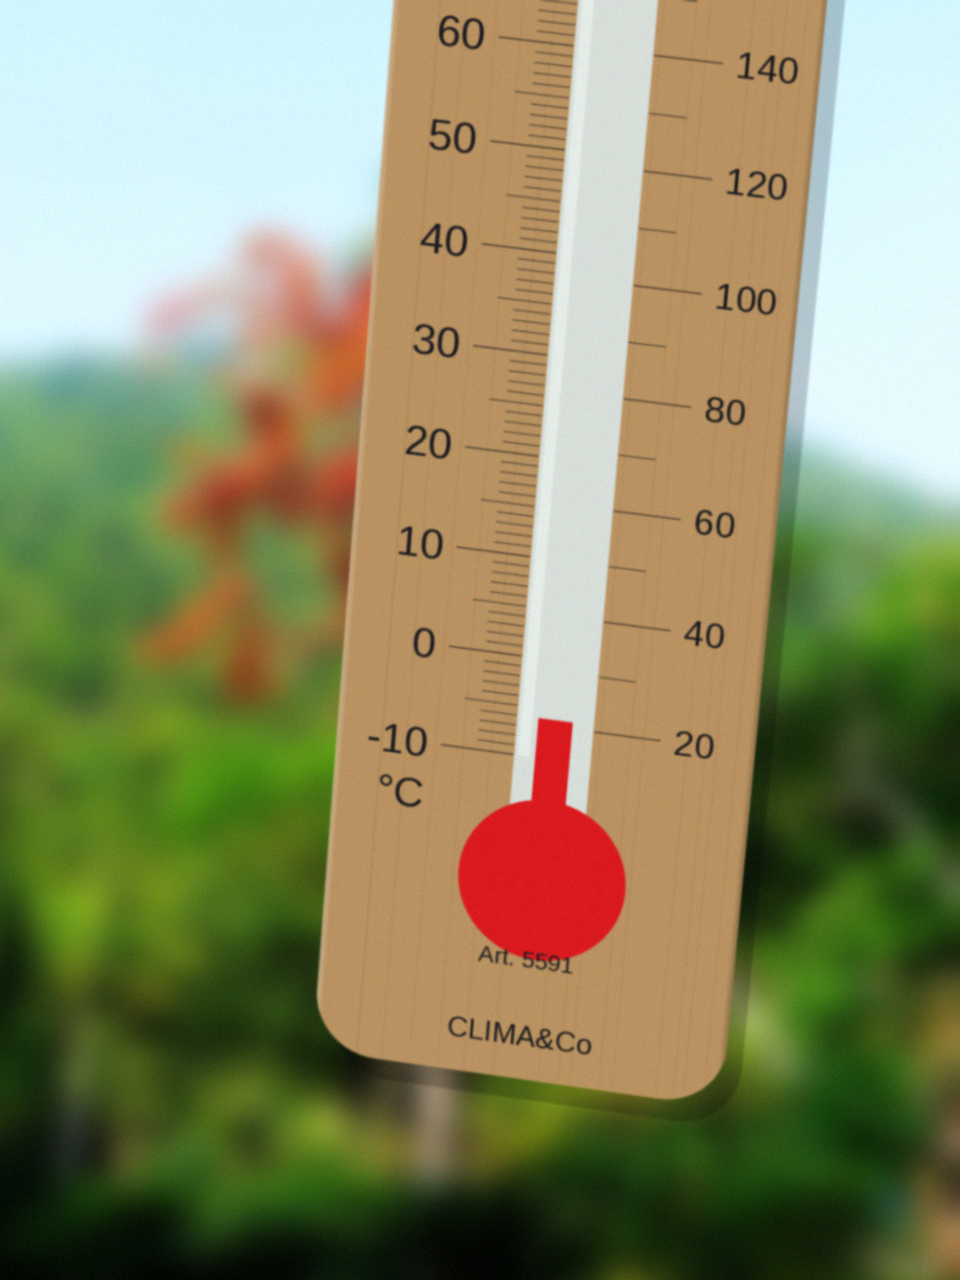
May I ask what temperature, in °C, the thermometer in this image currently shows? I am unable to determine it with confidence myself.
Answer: -6 °C
